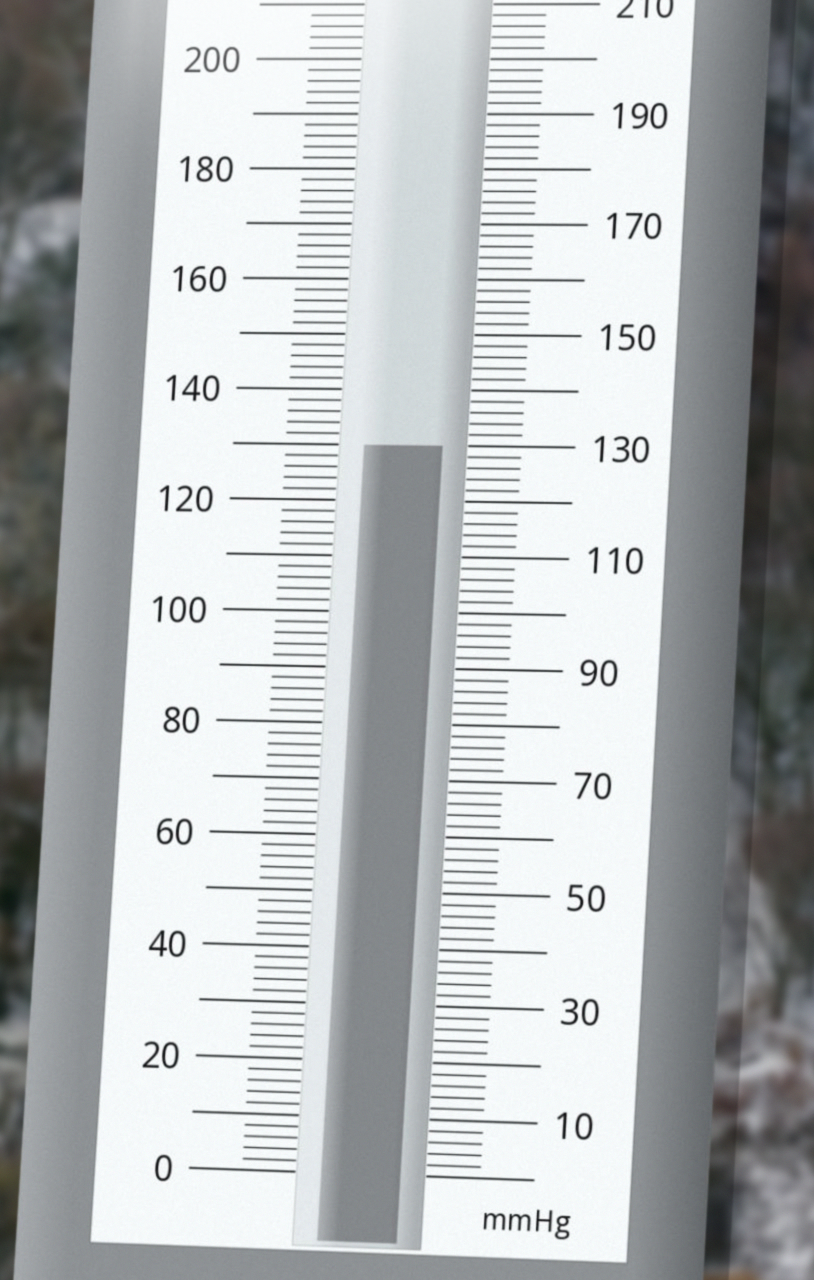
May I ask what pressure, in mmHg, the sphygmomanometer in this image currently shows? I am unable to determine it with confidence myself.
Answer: 130 mmHg
